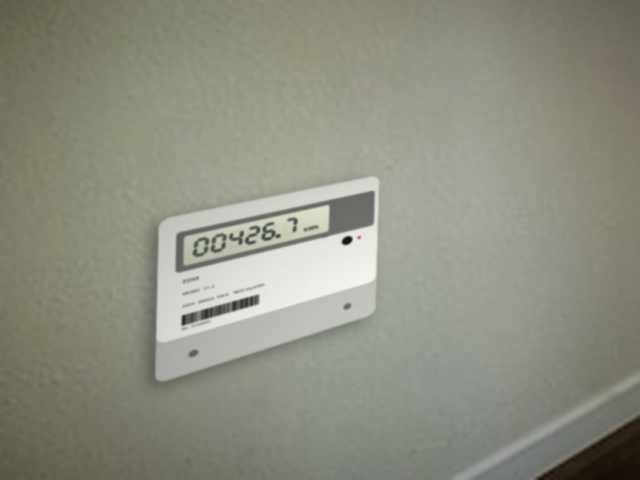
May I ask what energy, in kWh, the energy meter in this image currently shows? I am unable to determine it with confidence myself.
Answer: 426.7 kWh
